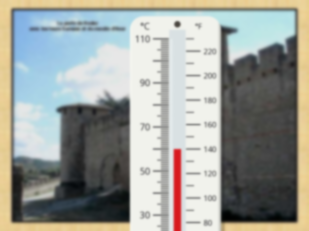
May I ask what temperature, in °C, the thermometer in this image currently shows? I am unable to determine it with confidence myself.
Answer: 60 °C
